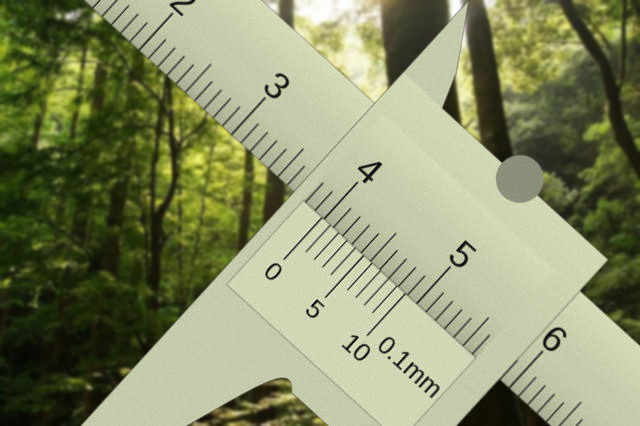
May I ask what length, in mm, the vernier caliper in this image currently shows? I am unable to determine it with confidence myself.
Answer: 39.8 mm
